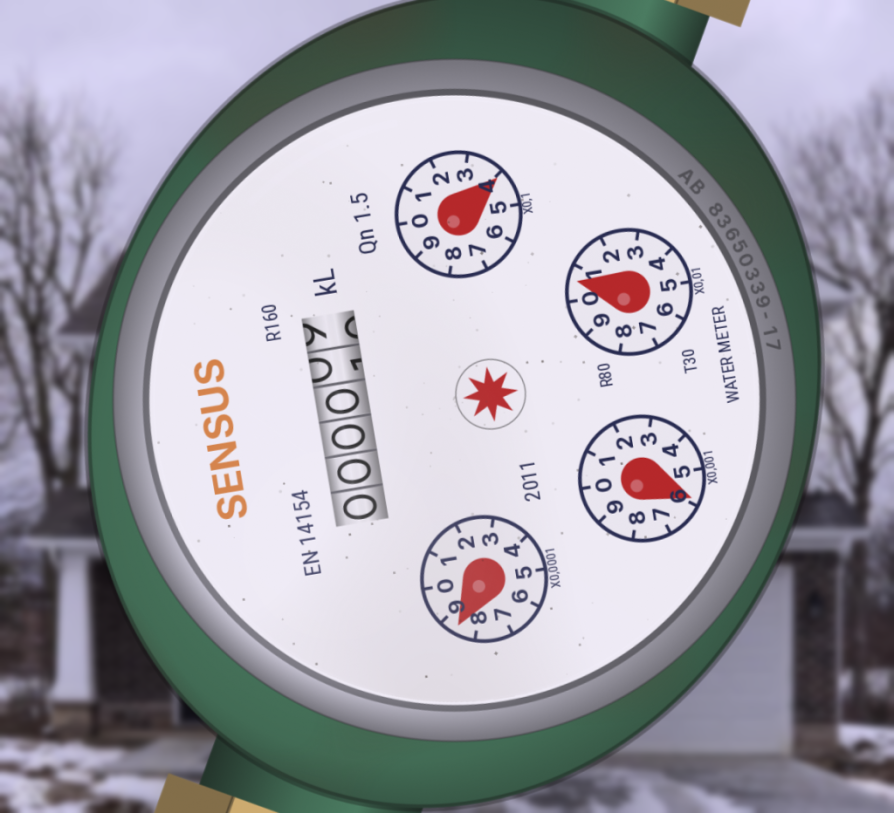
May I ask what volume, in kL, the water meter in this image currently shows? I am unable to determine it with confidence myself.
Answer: 9.4058 kL
